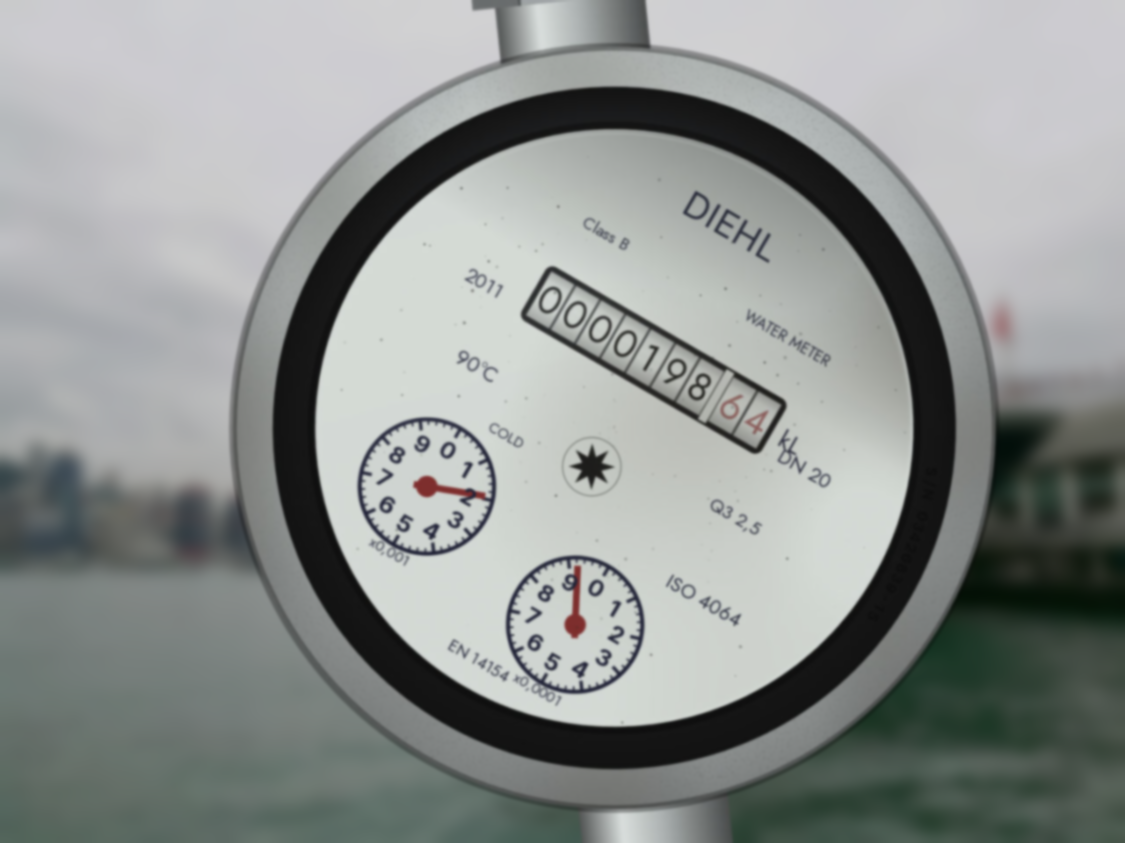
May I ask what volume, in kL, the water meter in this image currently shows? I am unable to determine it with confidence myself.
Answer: 198.6419 kL
